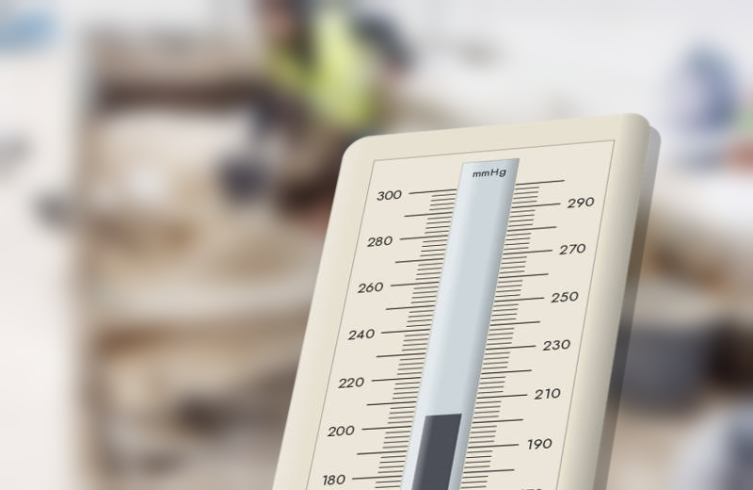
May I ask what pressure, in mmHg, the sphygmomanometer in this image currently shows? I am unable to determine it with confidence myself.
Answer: 204 mmHg
